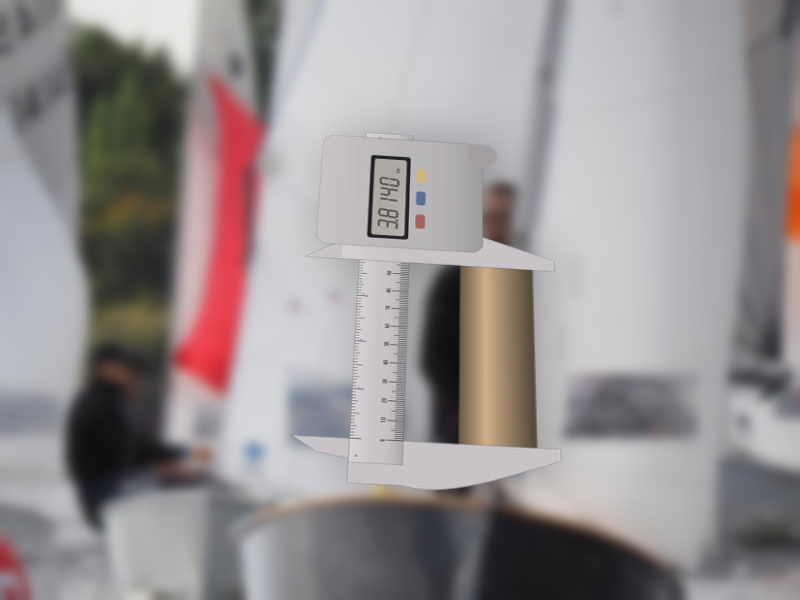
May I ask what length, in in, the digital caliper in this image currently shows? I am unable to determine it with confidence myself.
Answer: 3.8140 in
